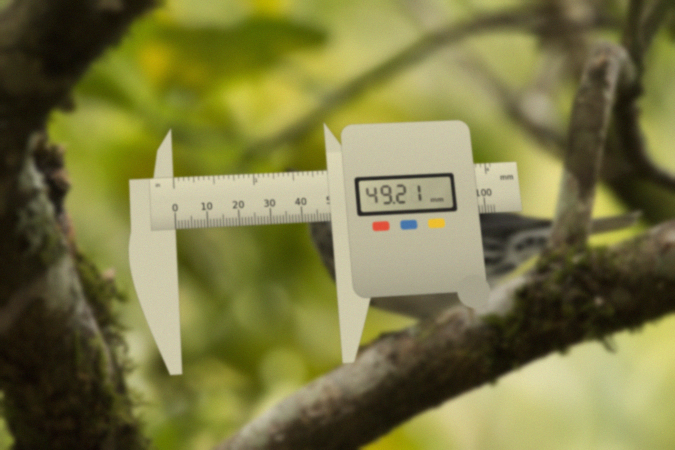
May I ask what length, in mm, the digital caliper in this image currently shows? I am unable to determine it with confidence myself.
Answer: 49.21 mm
